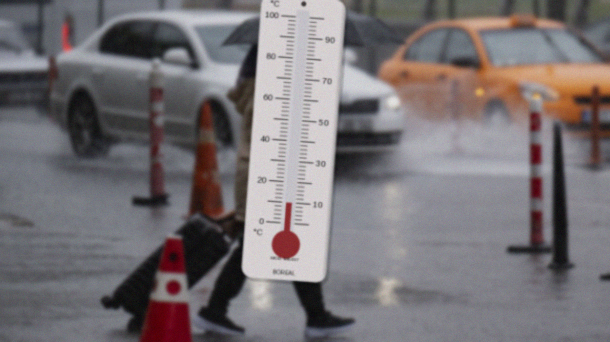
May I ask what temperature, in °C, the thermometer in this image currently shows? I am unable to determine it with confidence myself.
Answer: 10 °C
